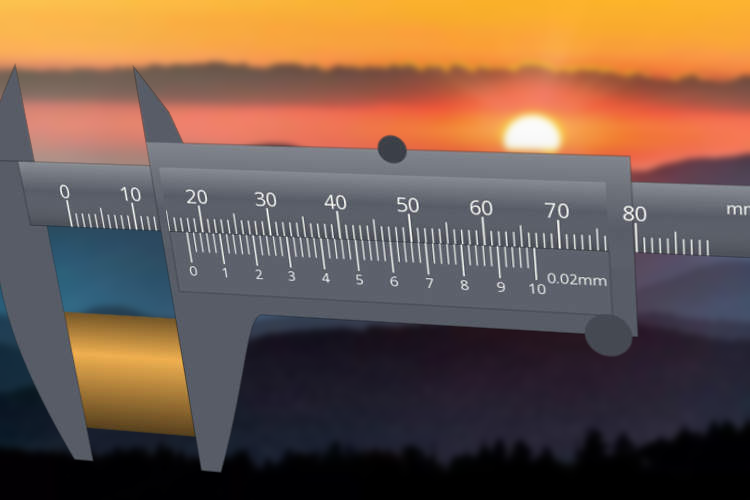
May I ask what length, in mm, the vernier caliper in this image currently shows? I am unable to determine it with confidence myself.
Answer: 17.6 mm
